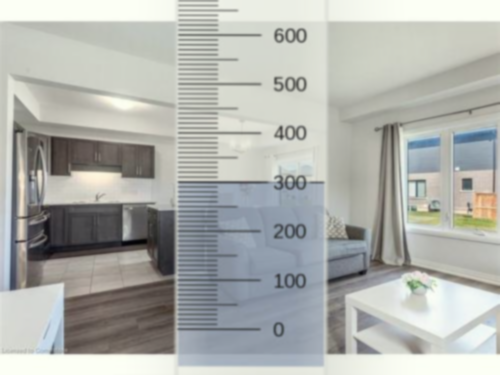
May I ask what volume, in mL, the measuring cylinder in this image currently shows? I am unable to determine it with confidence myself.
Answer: 300 mL
